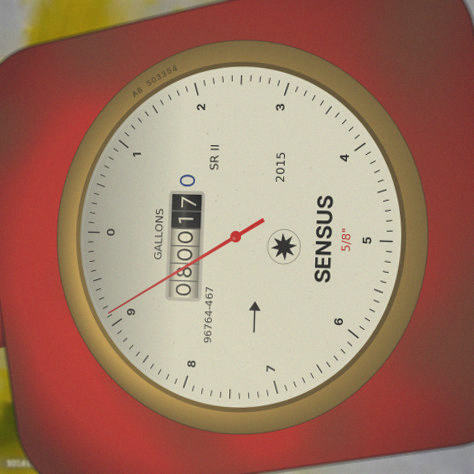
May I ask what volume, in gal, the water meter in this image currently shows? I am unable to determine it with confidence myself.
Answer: 800169.1 gal
